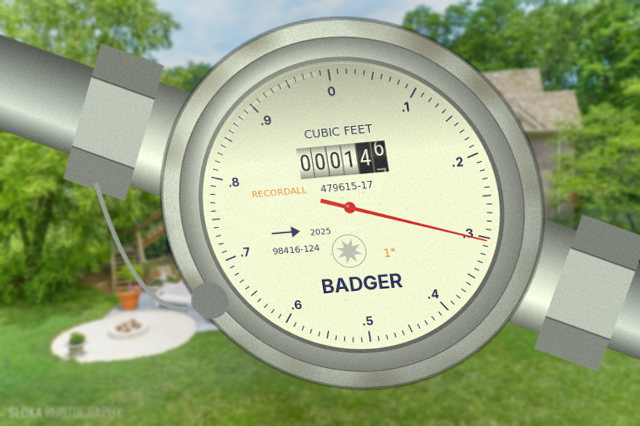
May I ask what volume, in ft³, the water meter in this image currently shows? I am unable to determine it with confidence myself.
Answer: 146.30 ft³
